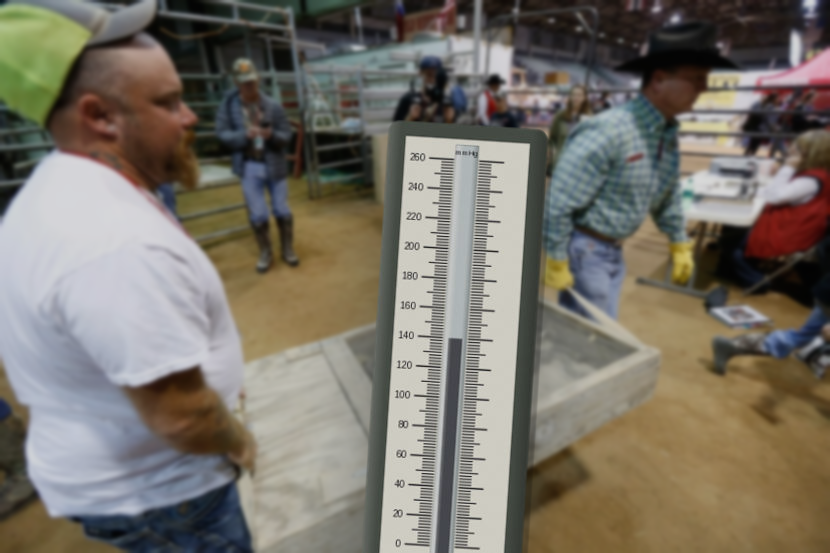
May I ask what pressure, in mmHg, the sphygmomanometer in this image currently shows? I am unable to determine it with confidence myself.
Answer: 140 mmHg
